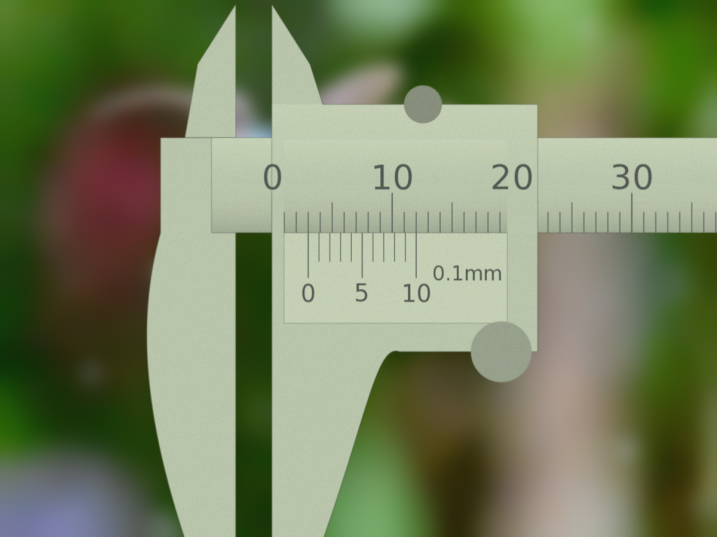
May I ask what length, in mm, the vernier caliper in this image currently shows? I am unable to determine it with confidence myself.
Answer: 3.0 mm
